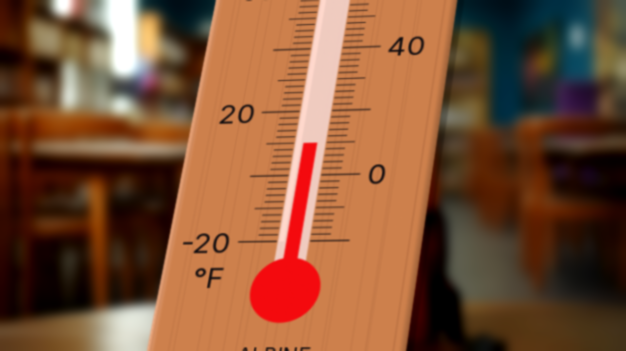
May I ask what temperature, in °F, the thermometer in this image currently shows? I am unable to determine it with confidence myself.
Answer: 10 °F
